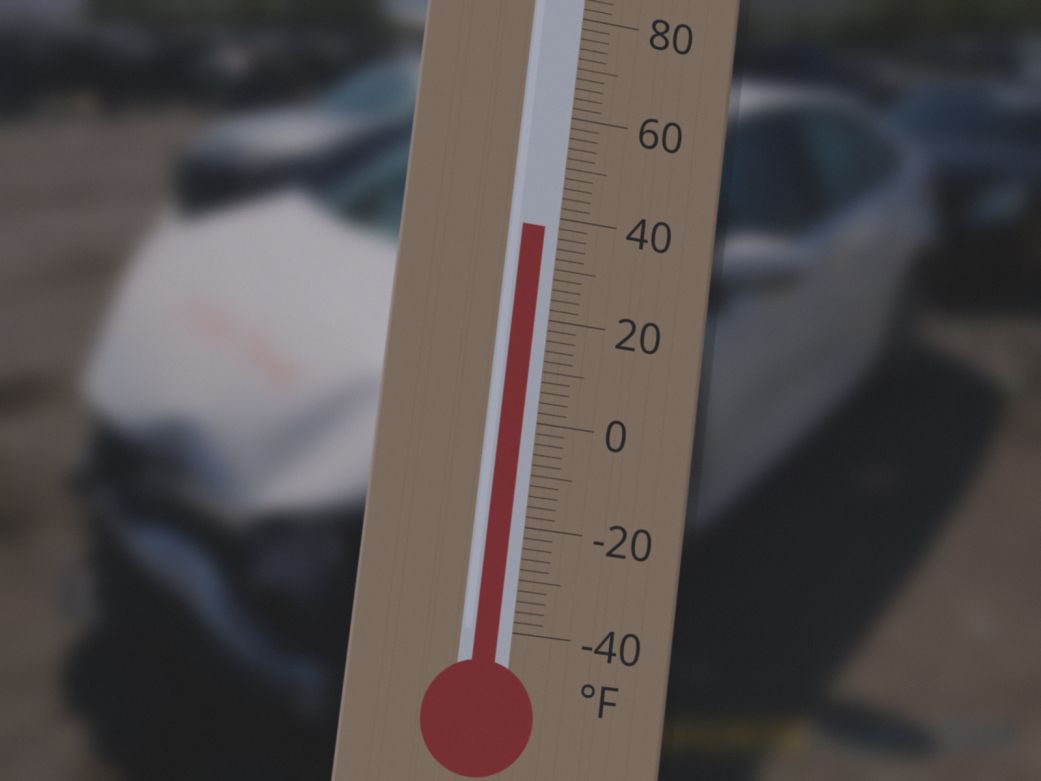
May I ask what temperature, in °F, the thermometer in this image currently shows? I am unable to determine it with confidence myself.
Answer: 38 °F
